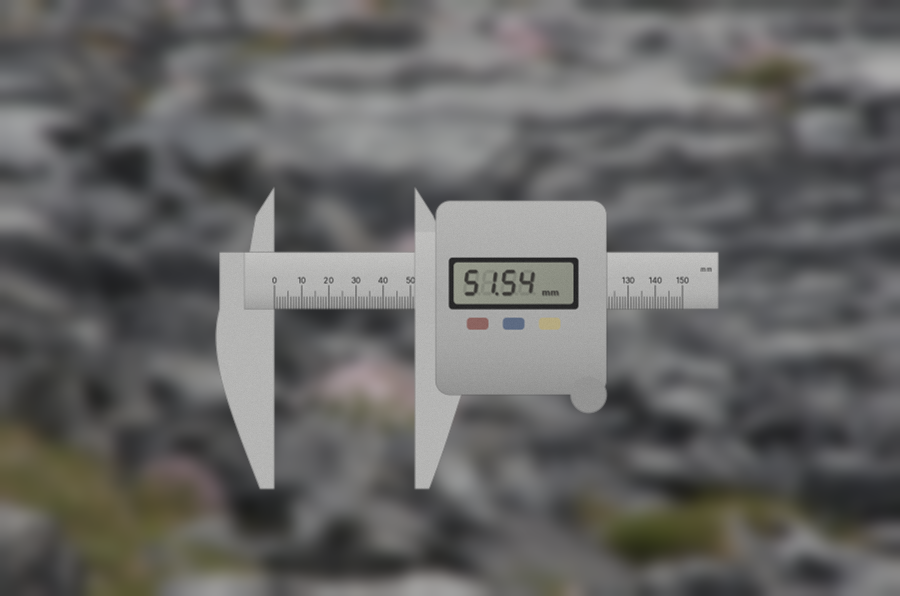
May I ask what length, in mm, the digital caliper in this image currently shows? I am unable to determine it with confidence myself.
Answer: 51.54 mm
